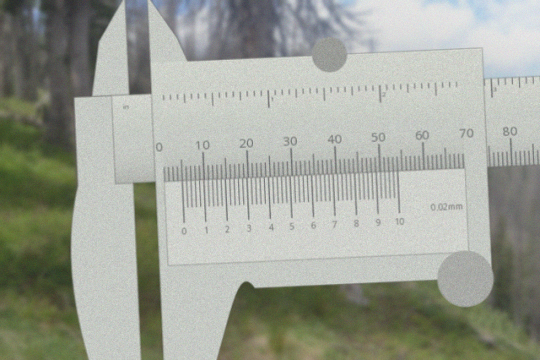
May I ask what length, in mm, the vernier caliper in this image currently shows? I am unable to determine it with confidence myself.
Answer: 5.0 mm
